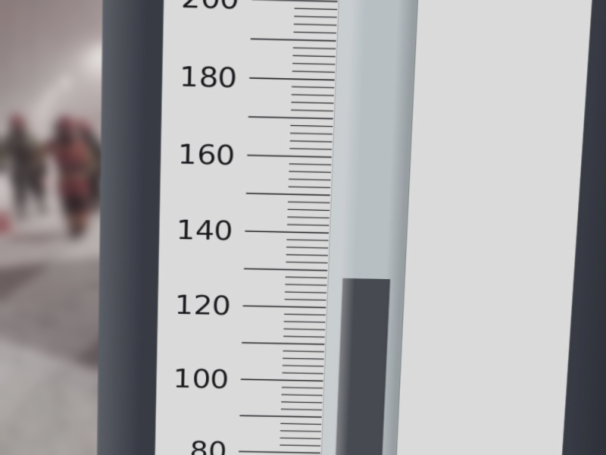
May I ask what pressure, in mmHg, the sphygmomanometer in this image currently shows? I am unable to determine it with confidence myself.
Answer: 128 mmHg
